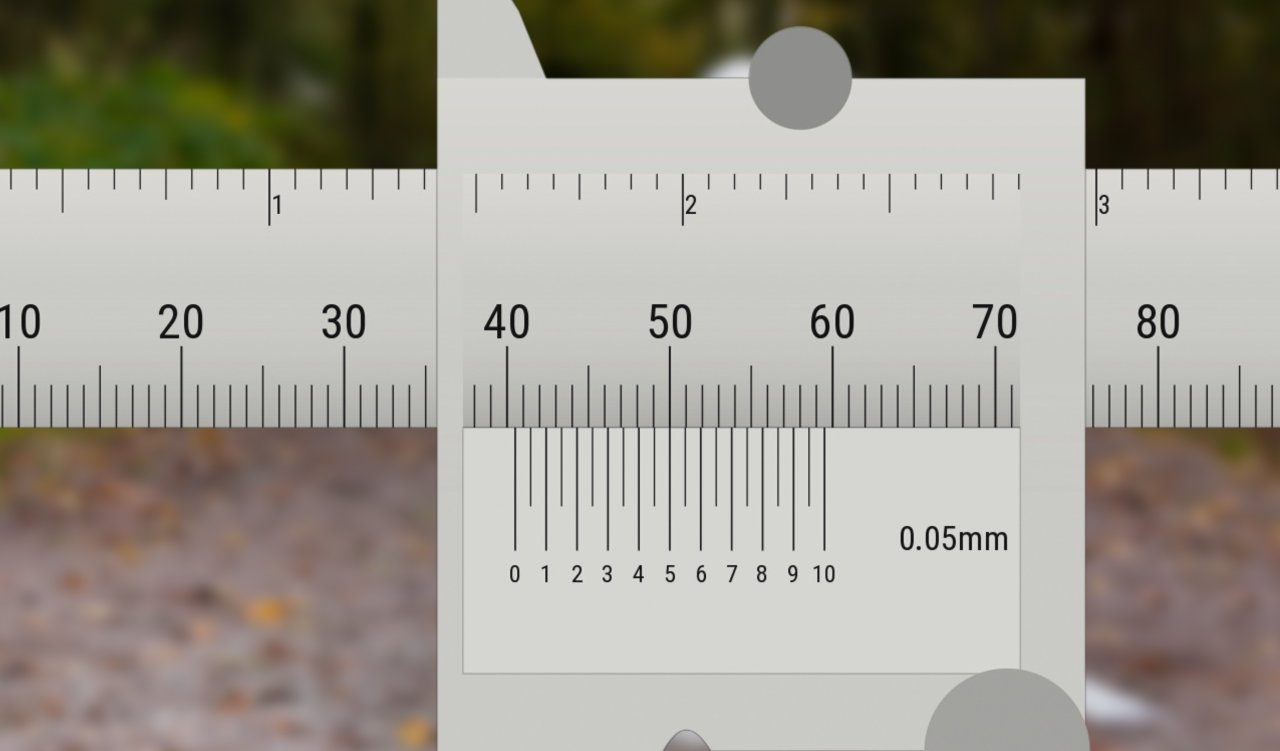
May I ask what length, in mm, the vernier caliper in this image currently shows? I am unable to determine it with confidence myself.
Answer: 40.5 mm
